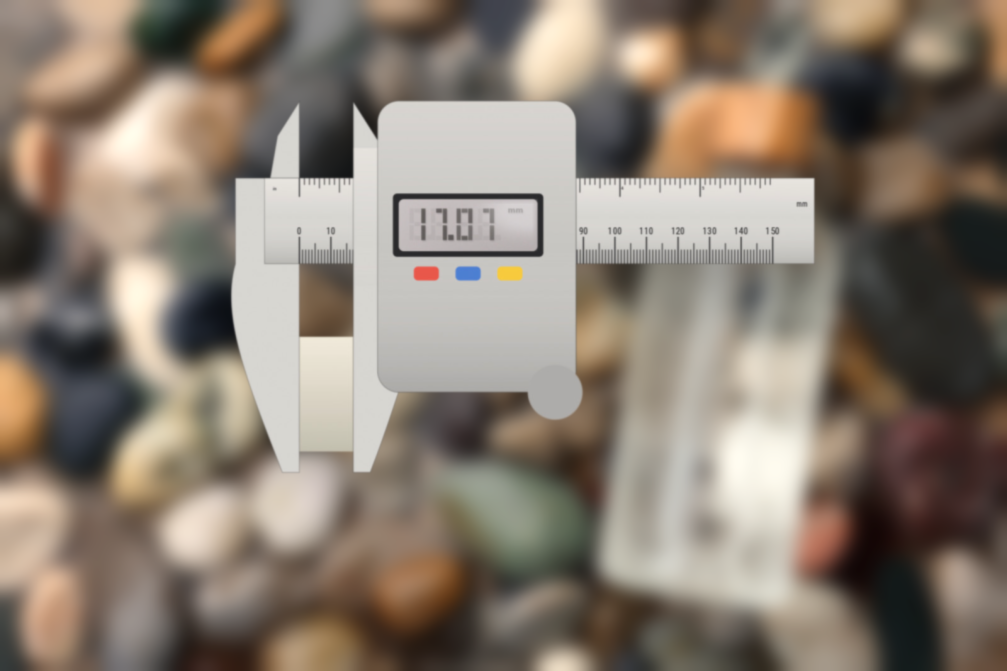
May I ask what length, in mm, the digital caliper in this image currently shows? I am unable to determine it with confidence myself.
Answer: 17.07 mm
